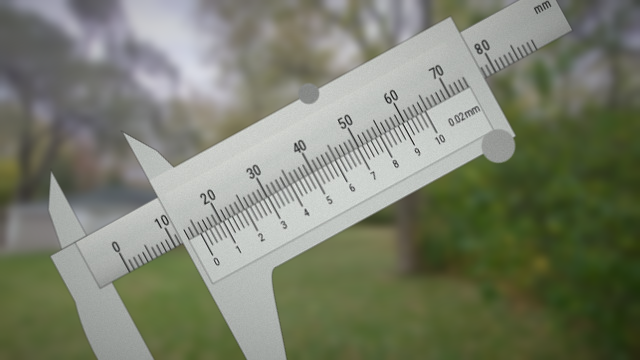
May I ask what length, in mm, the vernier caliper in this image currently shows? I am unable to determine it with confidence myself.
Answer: 15.5 mm
